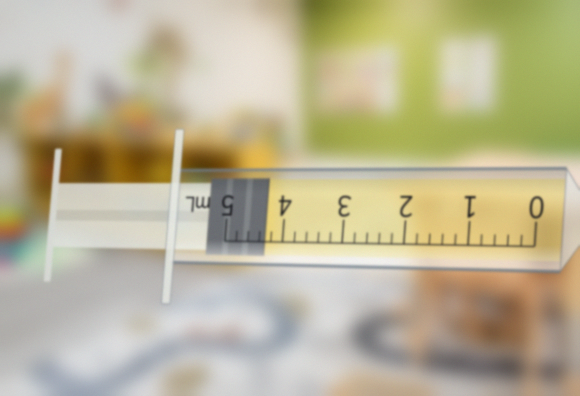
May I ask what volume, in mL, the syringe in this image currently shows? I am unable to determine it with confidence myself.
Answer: 4.3 mL
